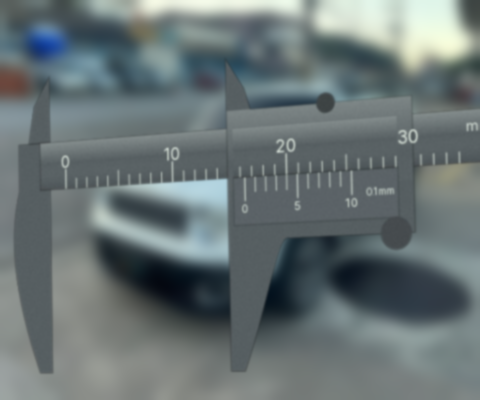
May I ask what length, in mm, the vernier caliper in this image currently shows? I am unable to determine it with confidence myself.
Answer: 16.4 mm
